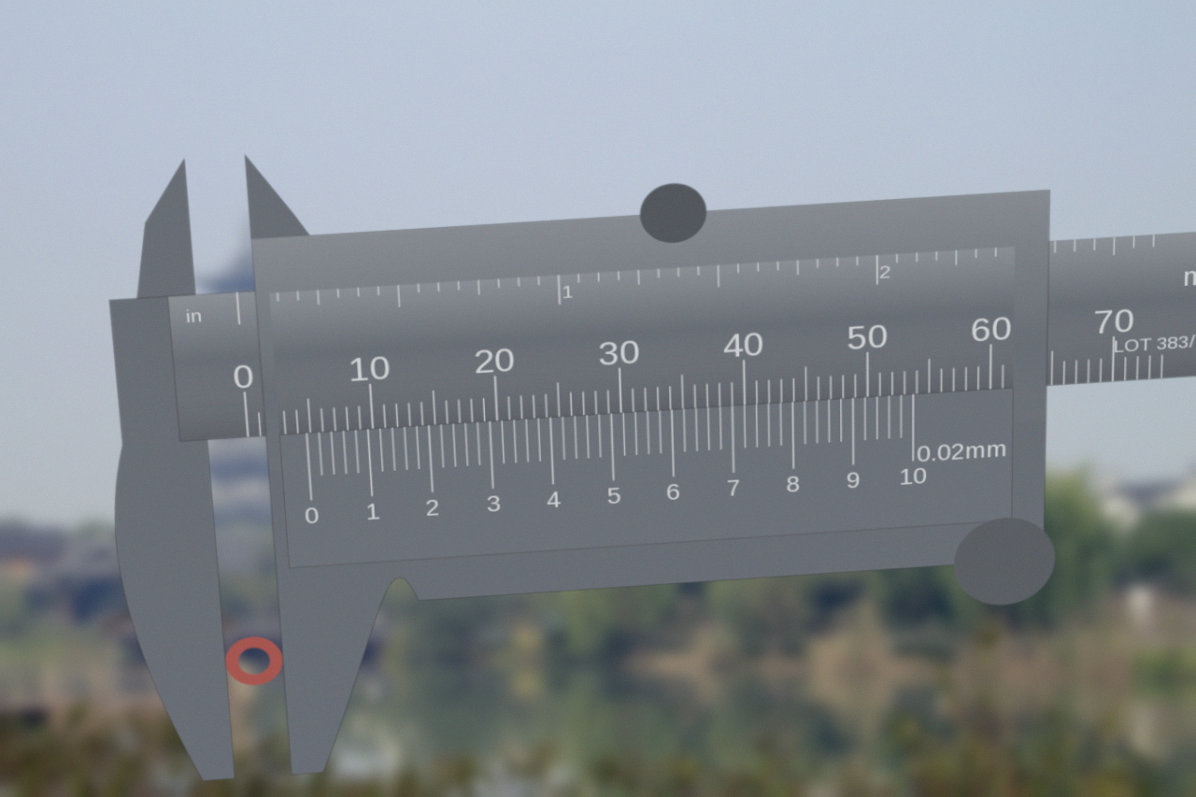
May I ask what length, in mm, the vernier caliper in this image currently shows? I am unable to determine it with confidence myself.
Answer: 4.7 mm
